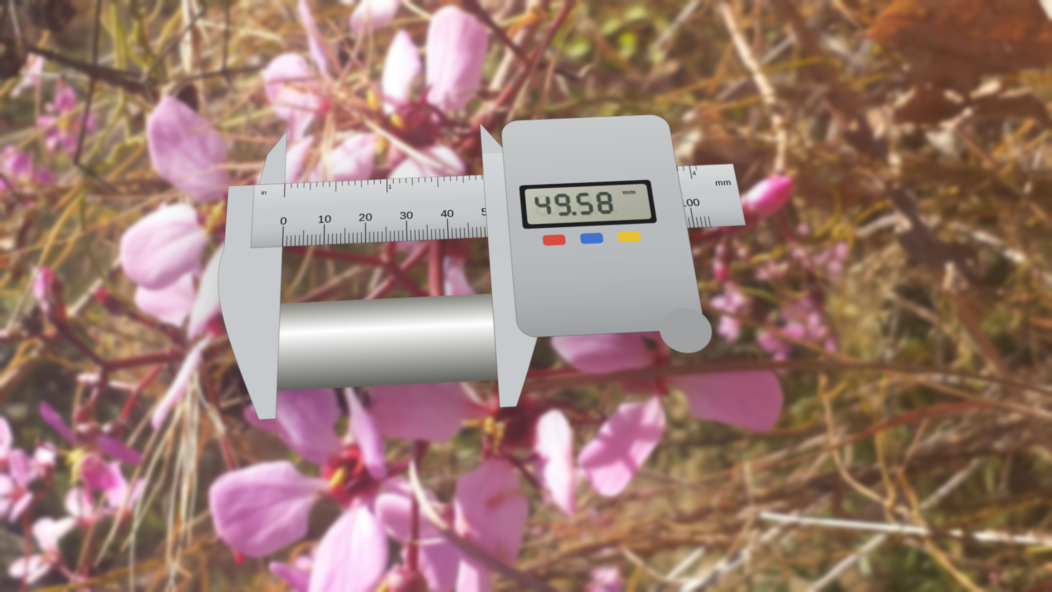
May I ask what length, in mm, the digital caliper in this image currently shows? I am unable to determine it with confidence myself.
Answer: 49.58 mm
